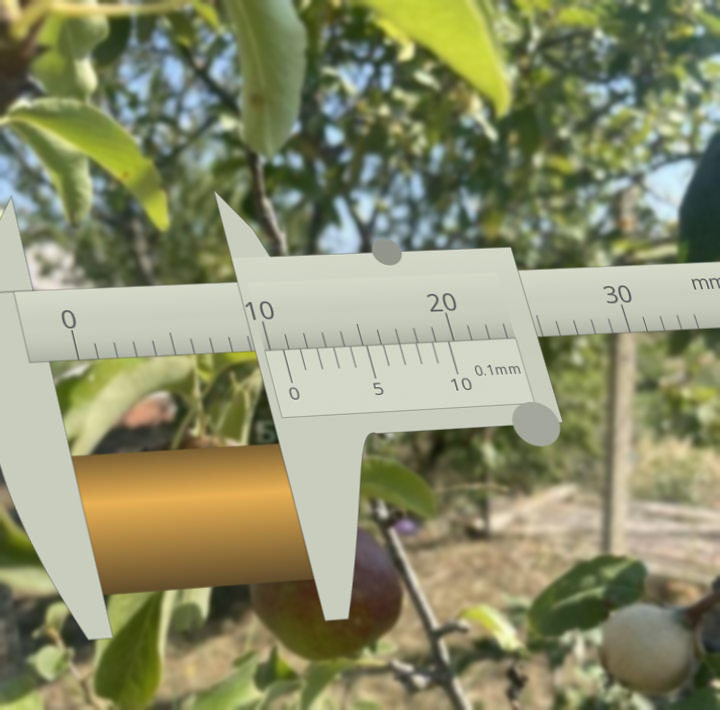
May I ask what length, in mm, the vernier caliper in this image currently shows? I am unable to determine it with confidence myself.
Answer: 10.7 mm
